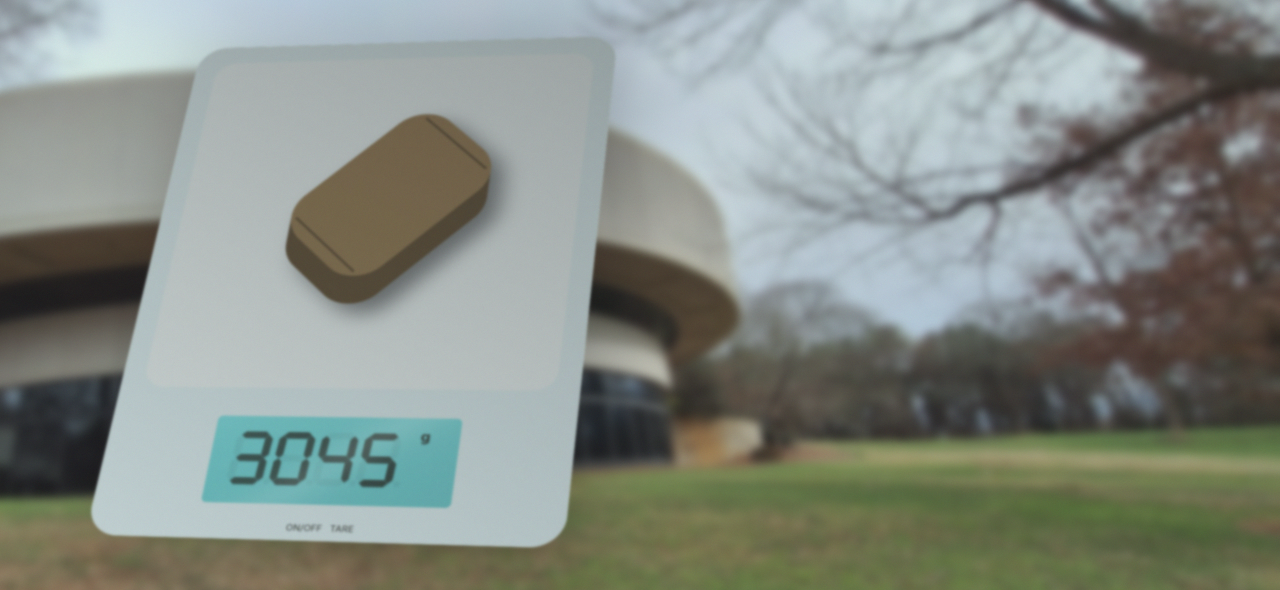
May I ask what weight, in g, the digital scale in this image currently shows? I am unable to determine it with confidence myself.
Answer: 3045 g
